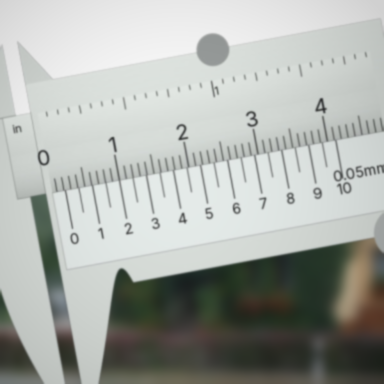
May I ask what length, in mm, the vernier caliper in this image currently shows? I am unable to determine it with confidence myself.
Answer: 2.2 mm
